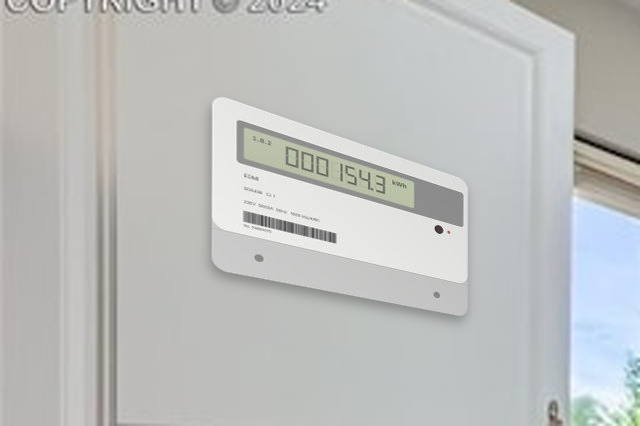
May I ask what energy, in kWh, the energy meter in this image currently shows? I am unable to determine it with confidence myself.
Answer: 154.3 kWh
